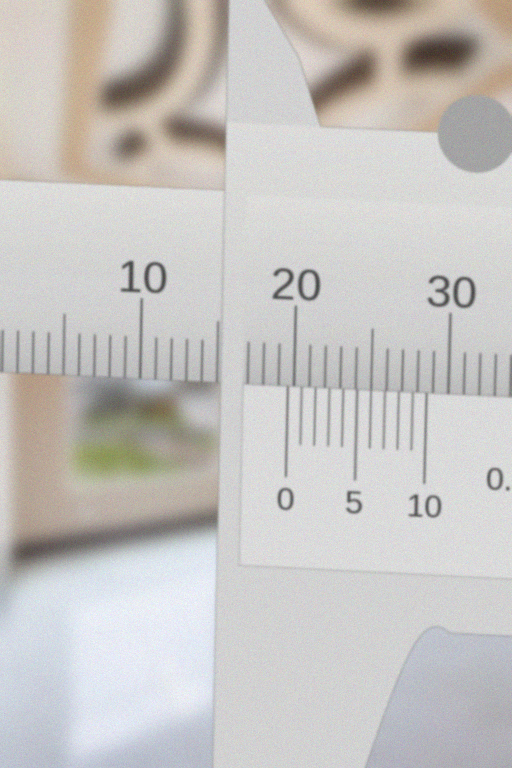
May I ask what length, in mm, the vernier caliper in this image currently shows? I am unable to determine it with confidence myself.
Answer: 19.6 mm
